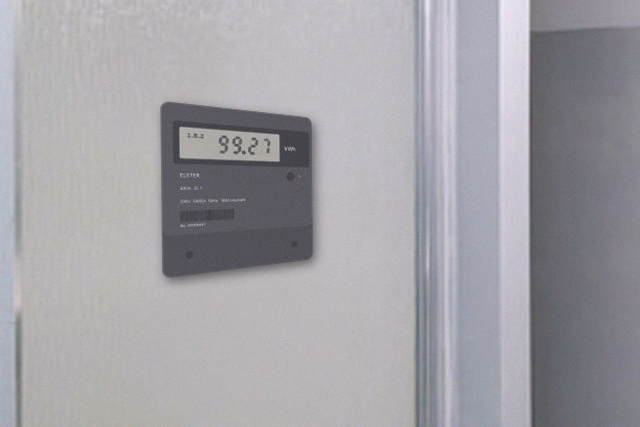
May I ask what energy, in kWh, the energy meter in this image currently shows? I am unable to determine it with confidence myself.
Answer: 99.27 kWh
